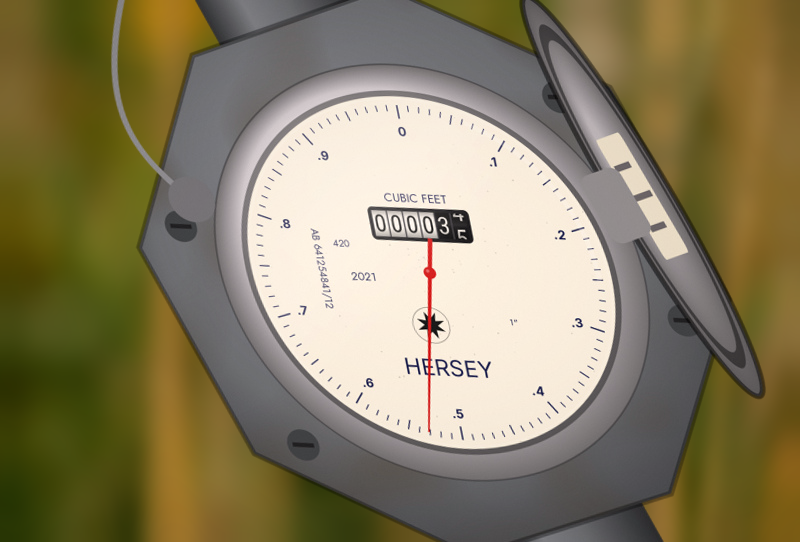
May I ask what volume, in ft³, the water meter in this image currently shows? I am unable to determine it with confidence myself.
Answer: 34.53 ft³
